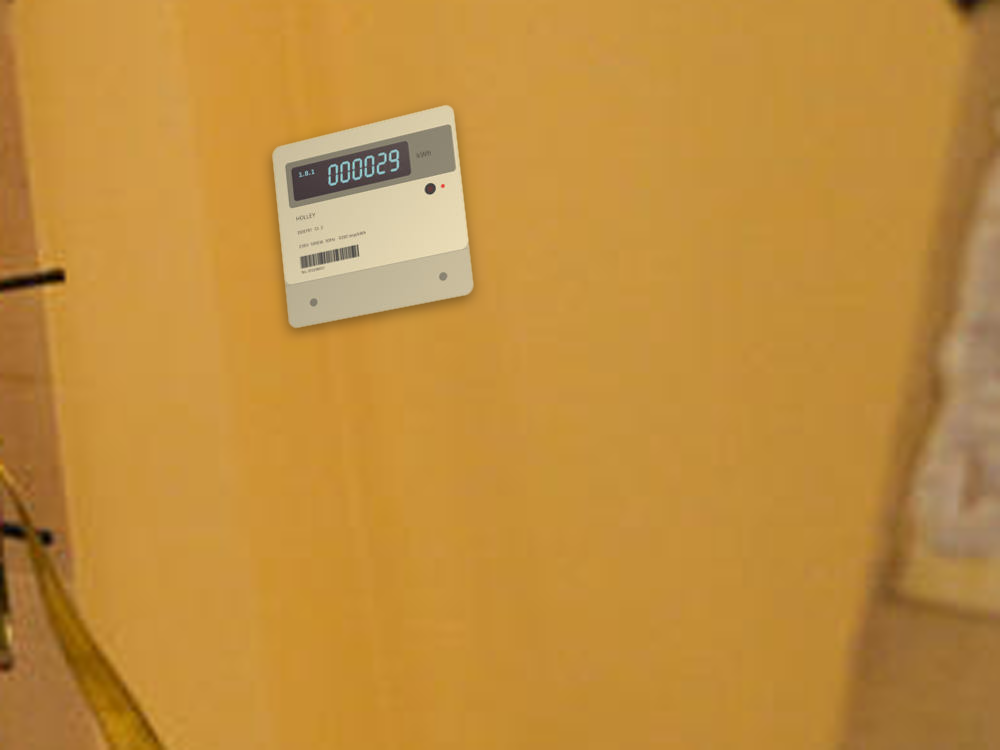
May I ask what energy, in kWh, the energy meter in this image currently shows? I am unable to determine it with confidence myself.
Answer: 29 kWh
